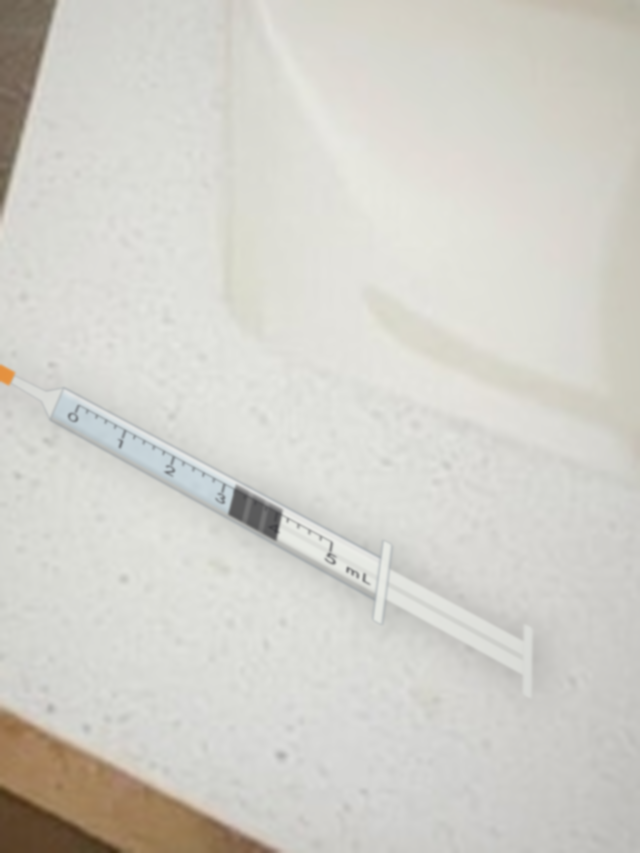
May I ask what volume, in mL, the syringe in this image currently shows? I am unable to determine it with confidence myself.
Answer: 3.2 mL
